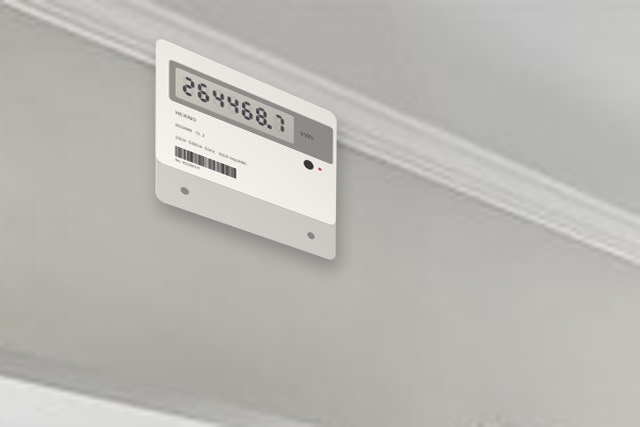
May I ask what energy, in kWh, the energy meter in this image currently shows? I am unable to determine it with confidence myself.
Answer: 264468.7 kWh
